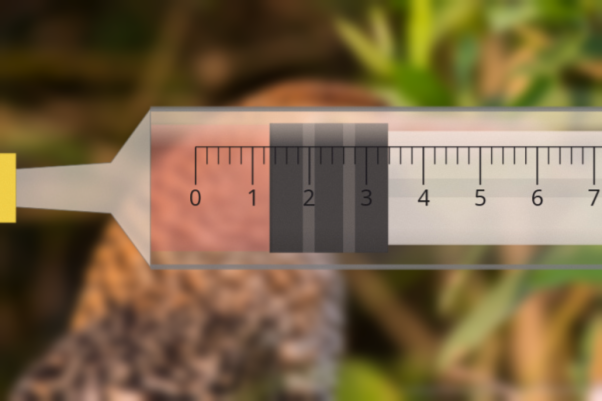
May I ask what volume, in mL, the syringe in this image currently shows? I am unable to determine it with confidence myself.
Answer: 1.3 mL
